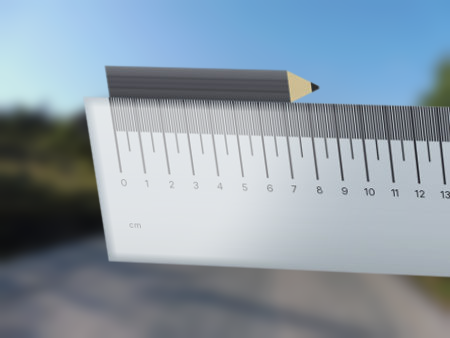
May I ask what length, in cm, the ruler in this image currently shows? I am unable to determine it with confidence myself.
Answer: 8.5 cm
